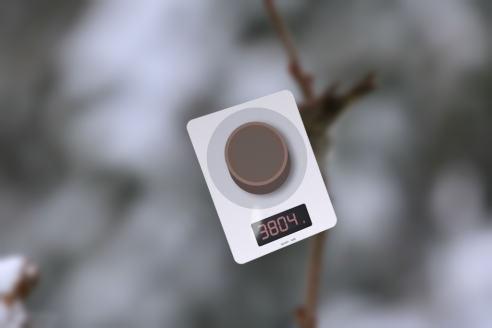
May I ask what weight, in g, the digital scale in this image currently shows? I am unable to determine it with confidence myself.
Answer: 3804 g
